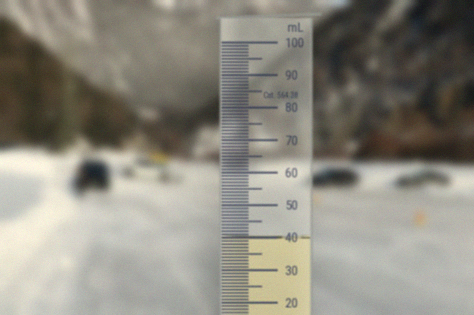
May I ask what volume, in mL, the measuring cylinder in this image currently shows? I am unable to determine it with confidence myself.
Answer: 40 mL
